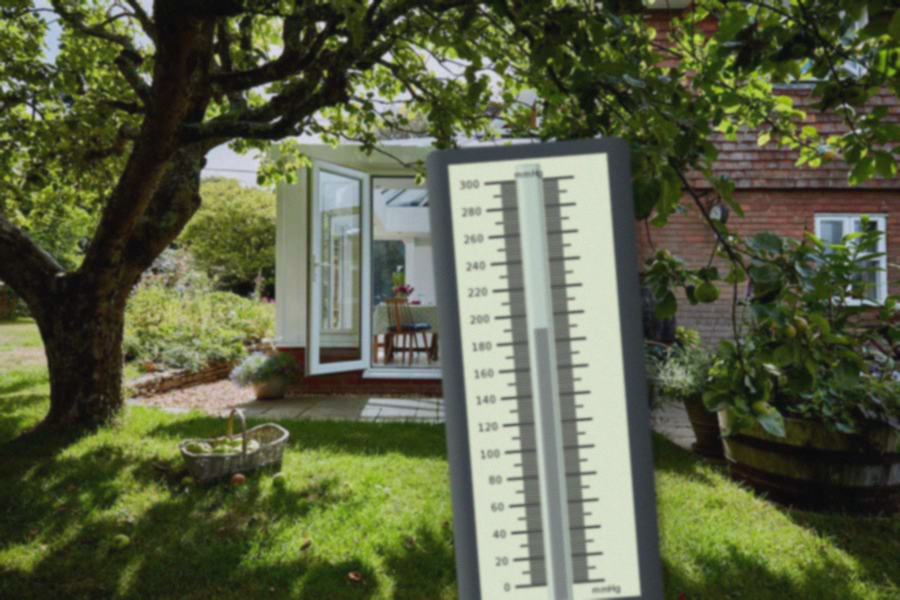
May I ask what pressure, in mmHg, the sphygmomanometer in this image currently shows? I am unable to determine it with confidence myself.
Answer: 190 mmHg
